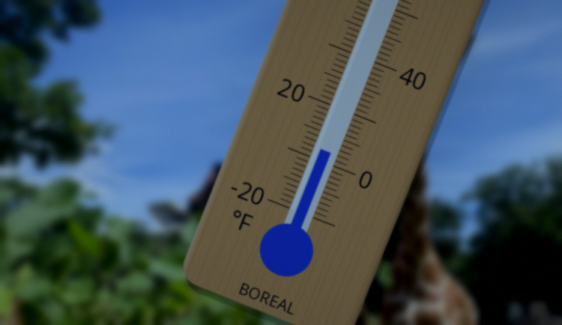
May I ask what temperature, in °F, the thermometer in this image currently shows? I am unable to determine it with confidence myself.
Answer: 4 °F
